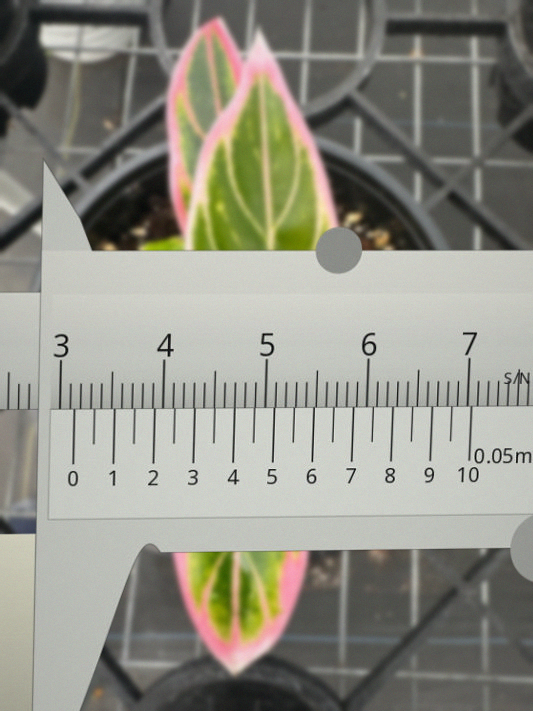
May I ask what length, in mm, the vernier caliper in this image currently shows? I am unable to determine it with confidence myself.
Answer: 31.4 mm
